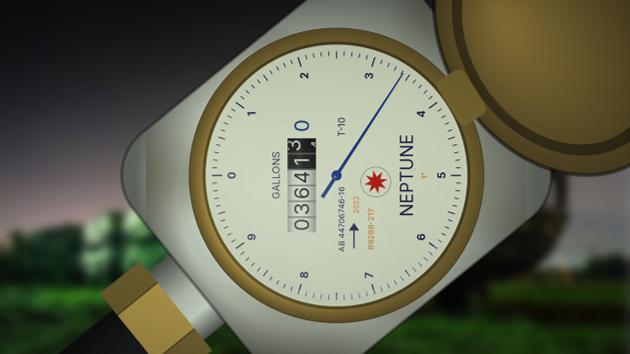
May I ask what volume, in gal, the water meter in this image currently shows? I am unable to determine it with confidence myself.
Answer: 364133.4 gal
